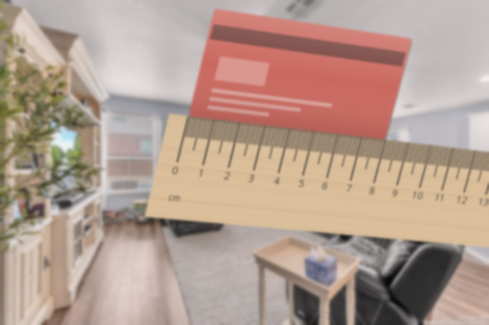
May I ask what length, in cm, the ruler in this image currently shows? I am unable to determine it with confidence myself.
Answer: 8 cm
